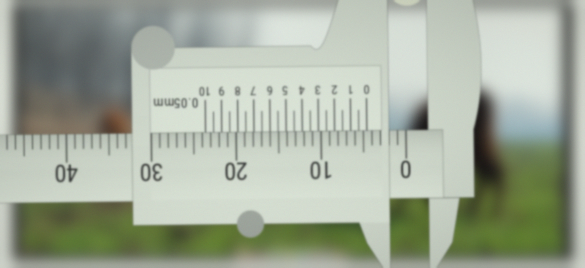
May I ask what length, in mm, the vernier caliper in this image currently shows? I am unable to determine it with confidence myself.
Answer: 4.6 mm
